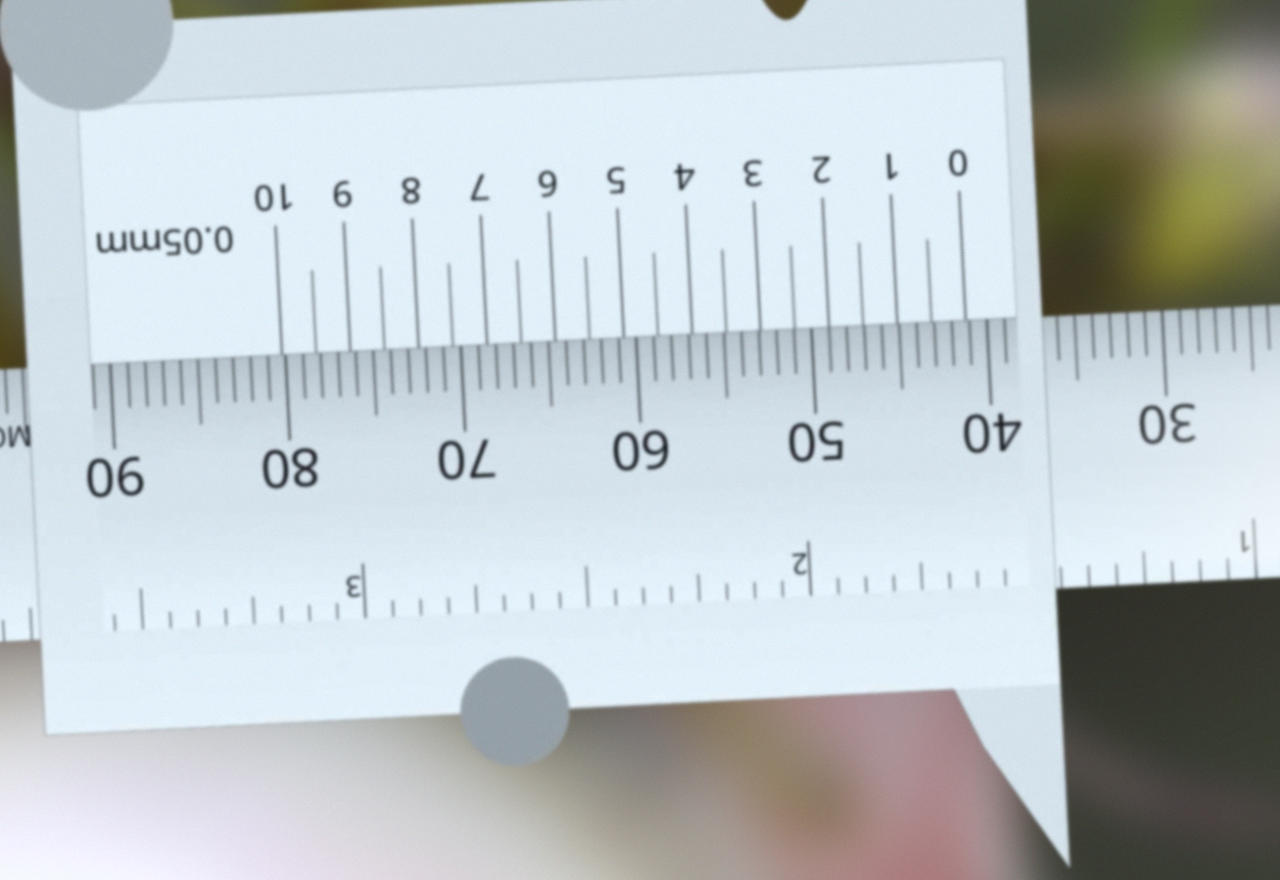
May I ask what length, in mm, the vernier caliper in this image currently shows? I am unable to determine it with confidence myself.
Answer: 41.2 mm
